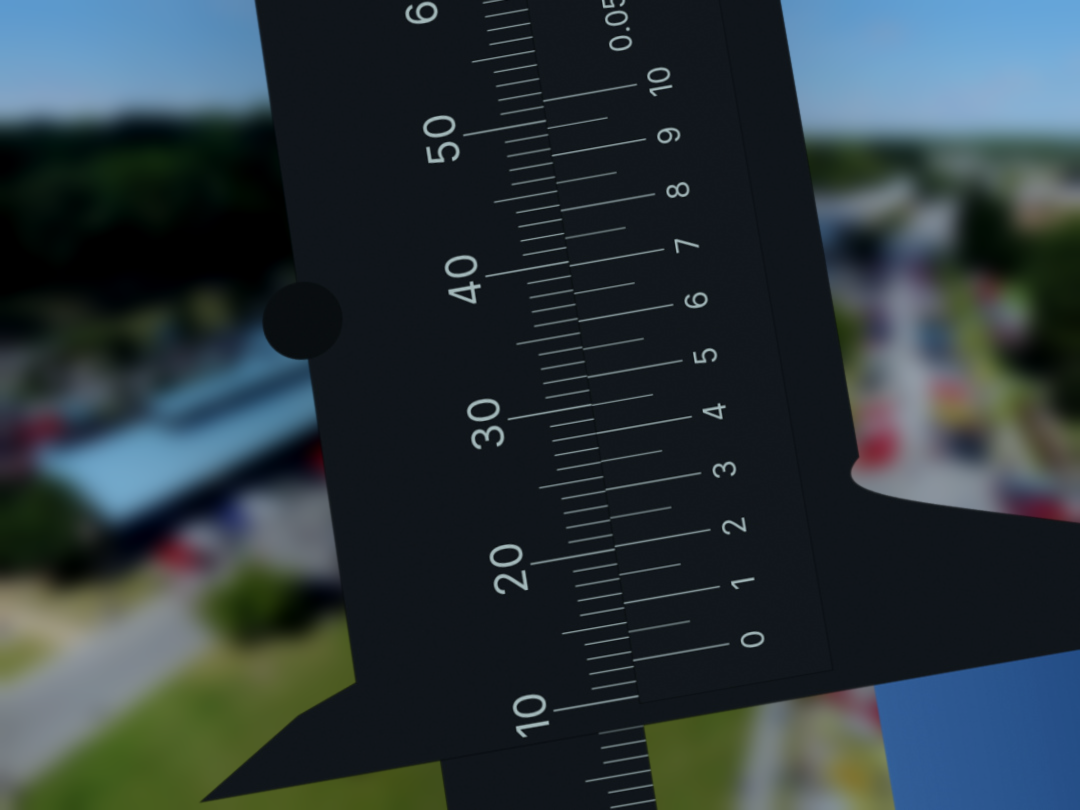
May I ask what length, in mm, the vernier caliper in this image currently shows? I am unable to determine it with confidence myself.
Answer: 12.4 mm
